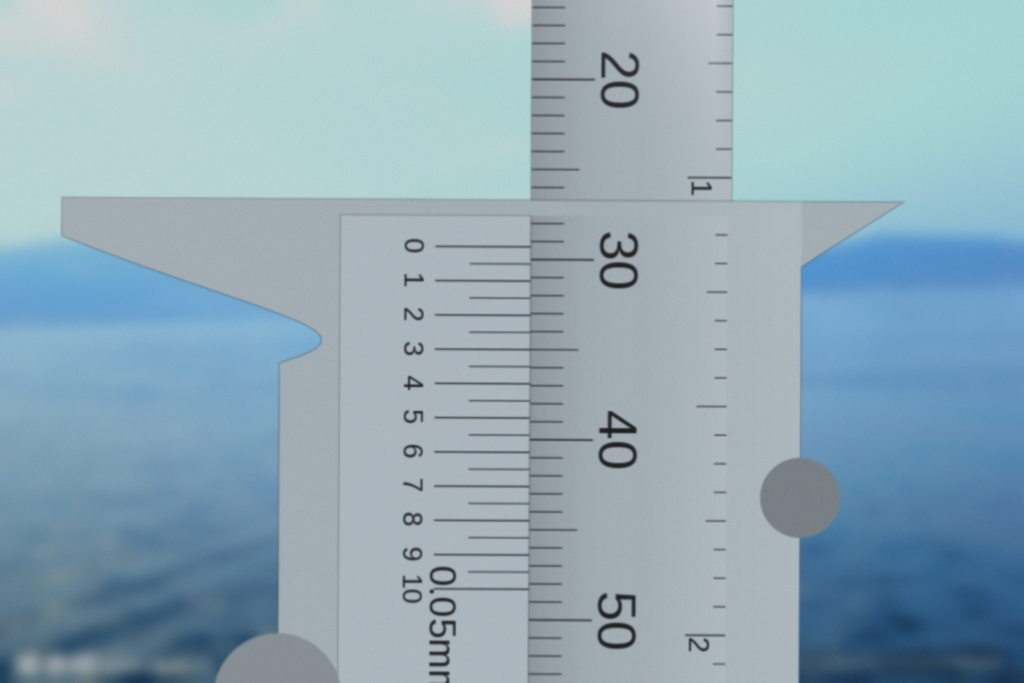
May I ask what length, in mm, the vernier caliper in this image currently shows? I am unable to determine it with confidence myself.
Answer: 29.3 mm
